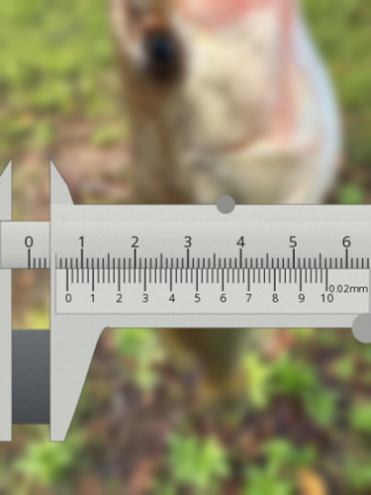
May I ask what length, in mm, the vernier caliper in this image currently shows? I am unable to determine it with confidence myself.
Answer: 7.2 mm
